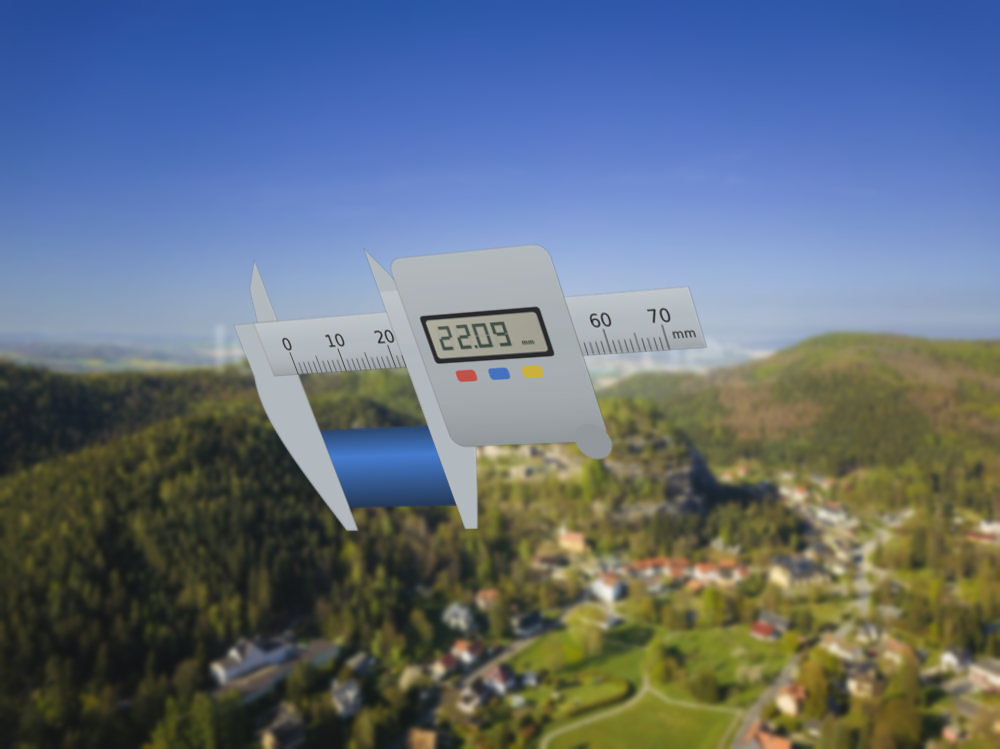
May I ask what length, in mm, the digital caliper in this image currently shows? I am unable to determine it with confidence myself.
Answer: 22.09 mm
